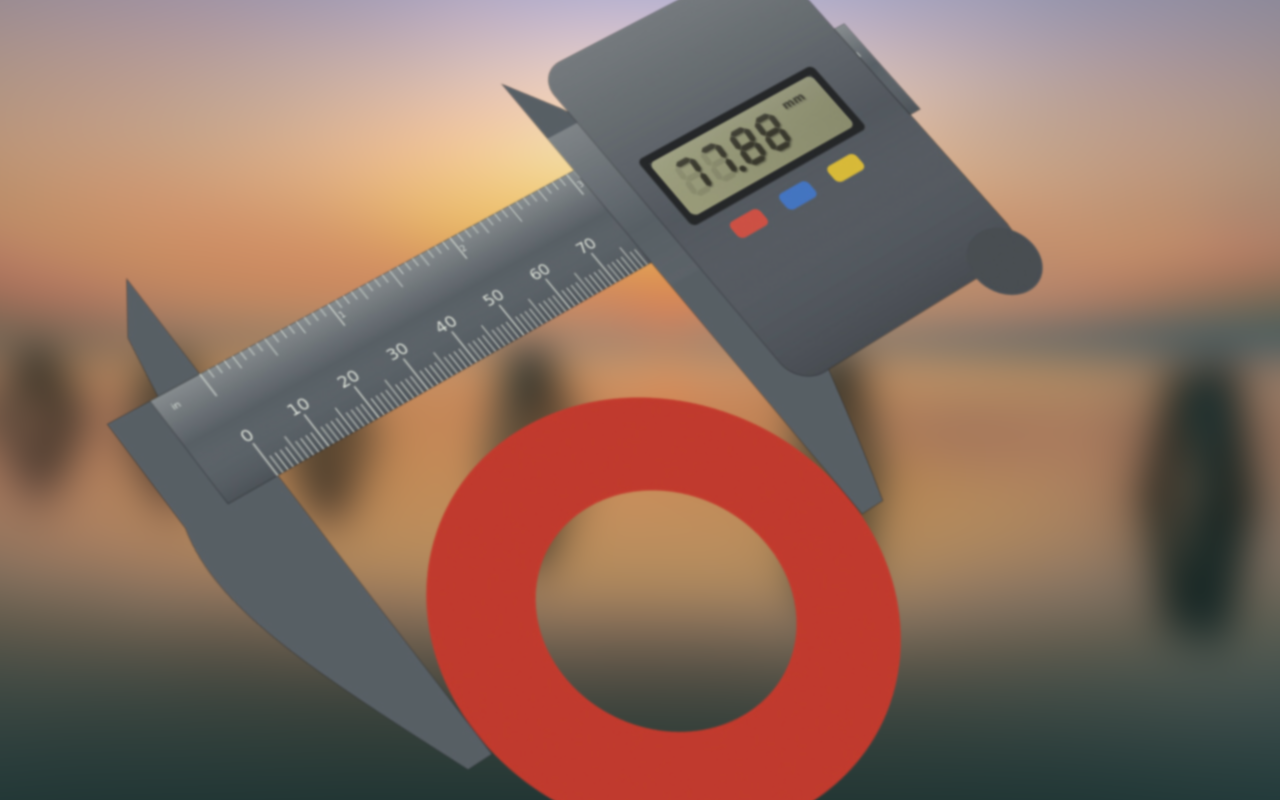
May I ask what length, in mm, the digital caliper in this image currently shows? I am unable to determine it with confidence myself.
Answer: 77.88 mm
